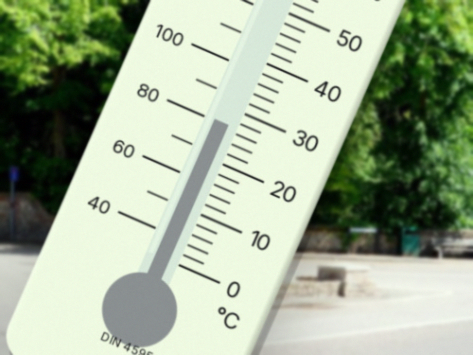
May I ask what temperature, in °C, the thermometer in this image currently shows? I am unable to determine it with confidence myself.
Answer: 27 °C
